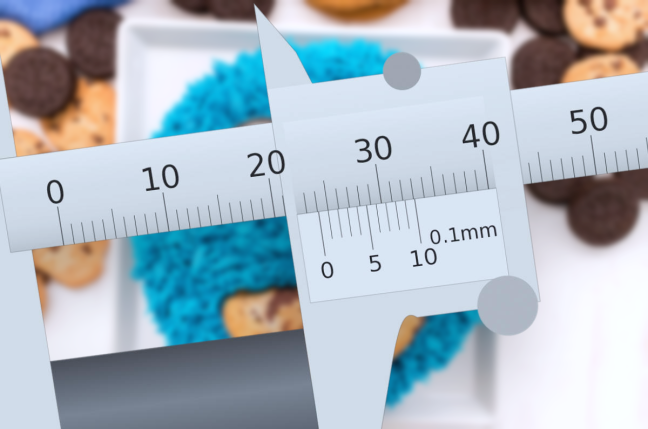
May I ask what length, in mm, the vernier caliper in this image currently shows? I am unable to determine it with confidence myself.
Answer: 24.1 mm
